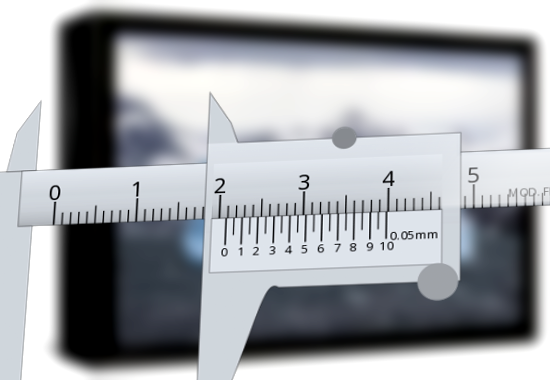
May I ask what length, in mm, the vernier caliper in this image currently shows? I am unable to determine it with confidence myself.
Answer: 20.8 mm
